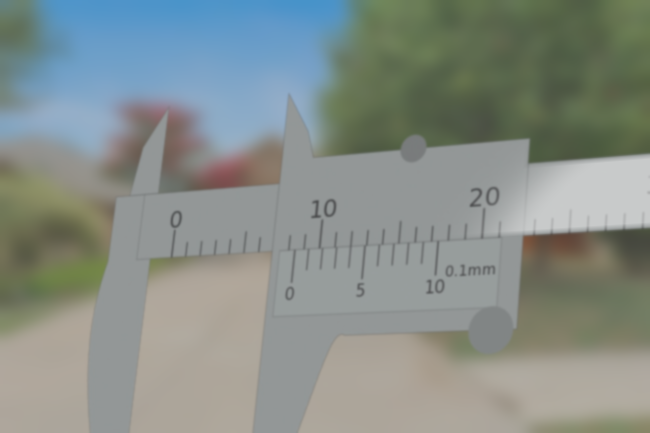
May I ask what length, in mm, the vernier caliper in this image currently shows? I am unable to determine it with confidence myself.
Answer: 8.4 mm
